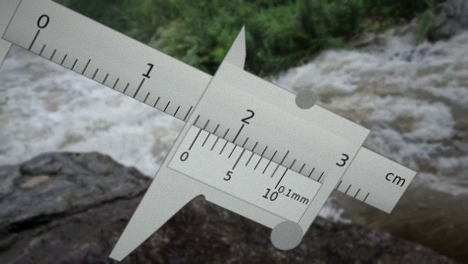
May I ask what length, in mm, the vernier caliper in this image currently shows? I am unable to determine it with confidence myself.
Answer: 16.8 mm
